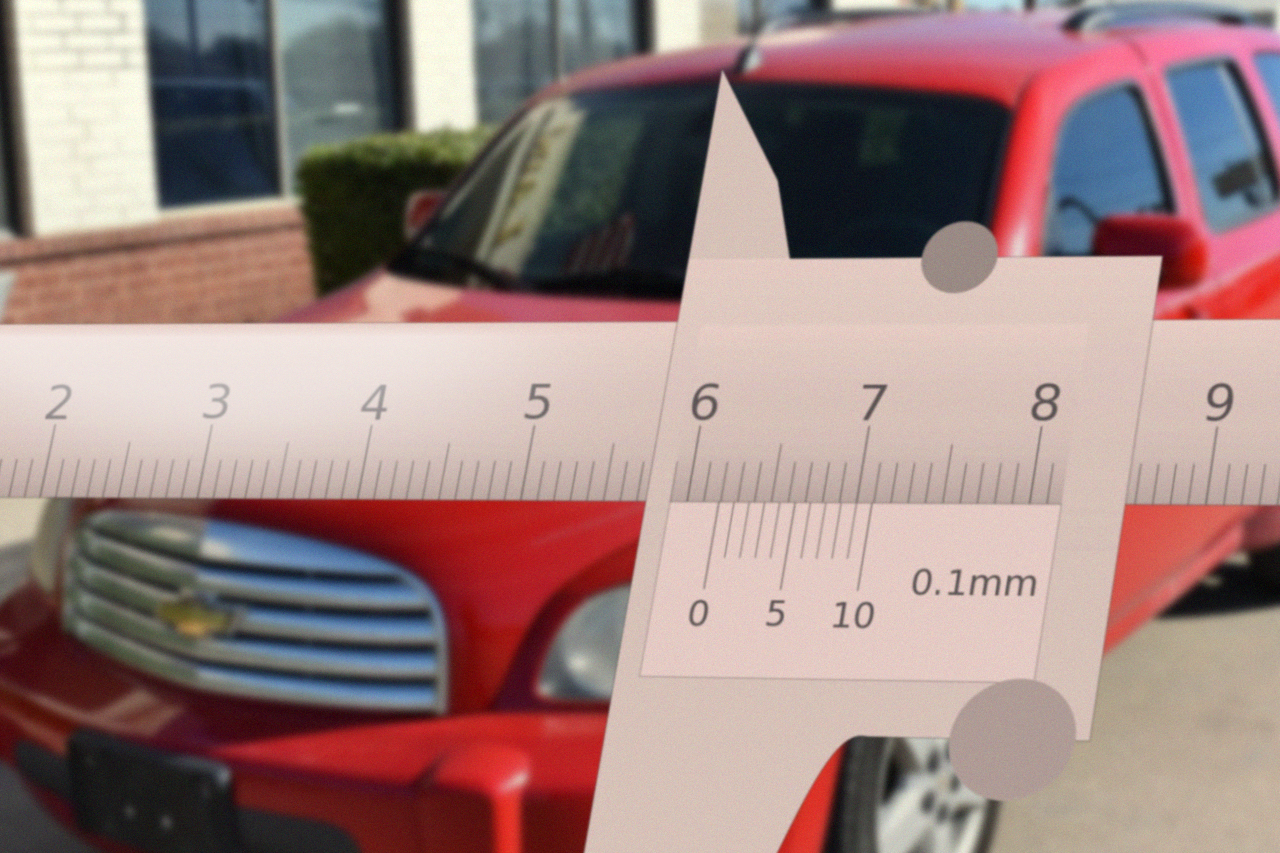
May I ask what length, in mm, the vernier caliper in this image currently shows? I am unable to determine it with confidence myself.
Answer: 61.9 mm
